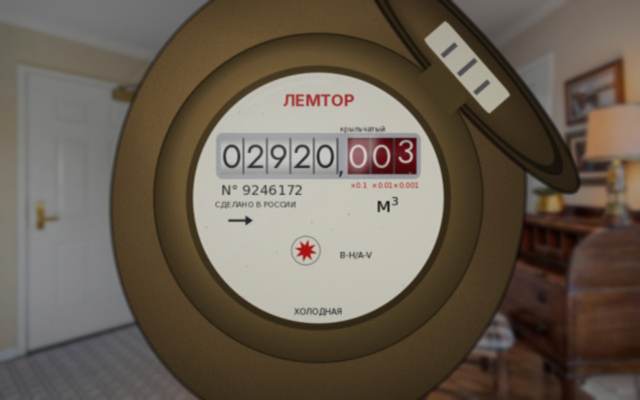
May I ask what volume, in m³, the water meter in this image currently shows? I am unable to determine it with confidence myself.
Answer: 2920.003 m³
